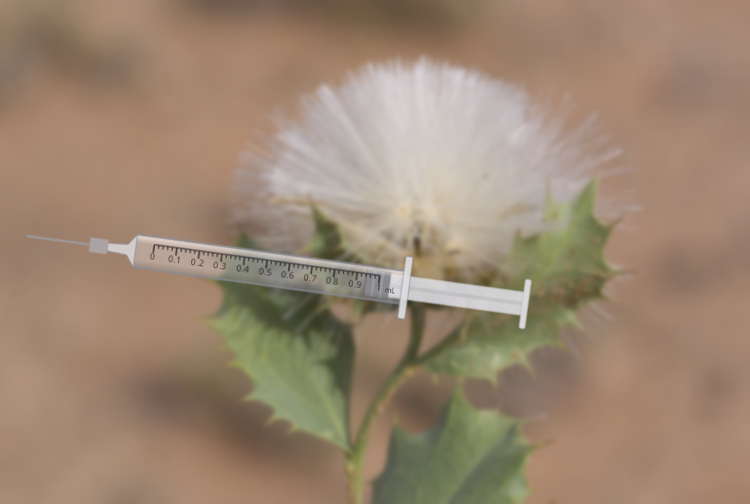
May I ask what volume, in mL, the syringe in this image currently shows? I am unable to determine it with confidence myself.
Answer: 0.94 mL
